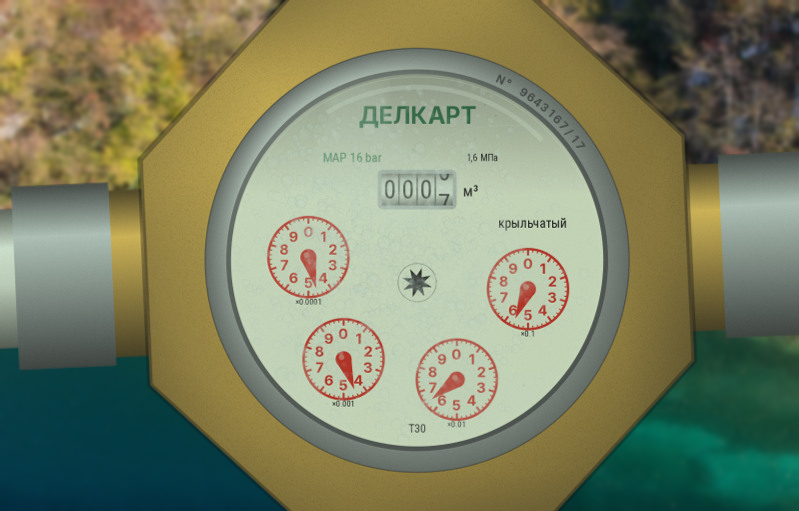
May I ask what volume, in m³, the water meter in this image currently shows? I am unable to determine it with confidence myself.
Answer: 6.5644 m³
